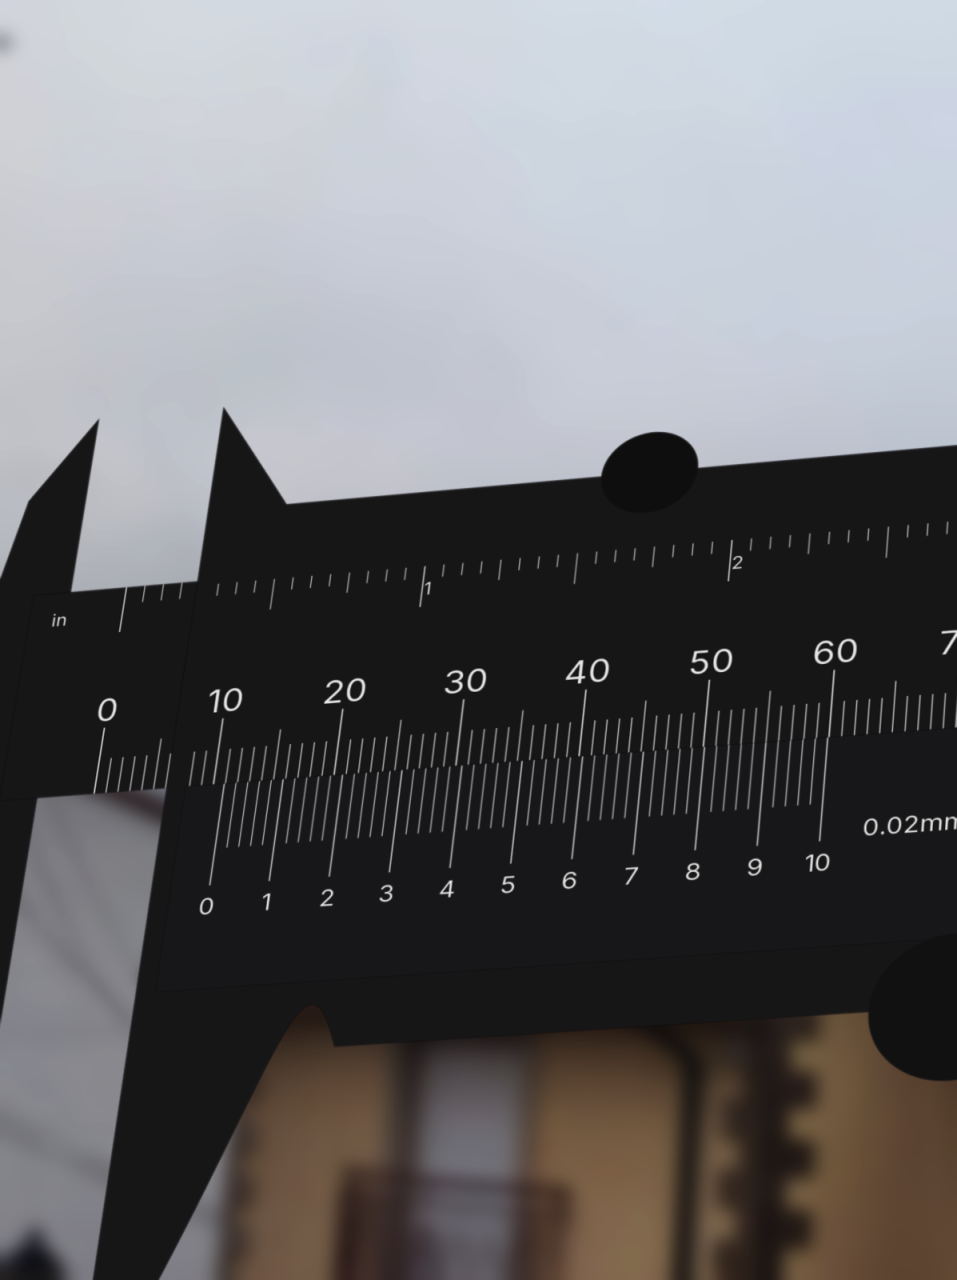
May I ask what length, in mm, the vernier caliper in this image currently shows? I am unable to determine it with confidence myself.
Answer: 10.9 mm
